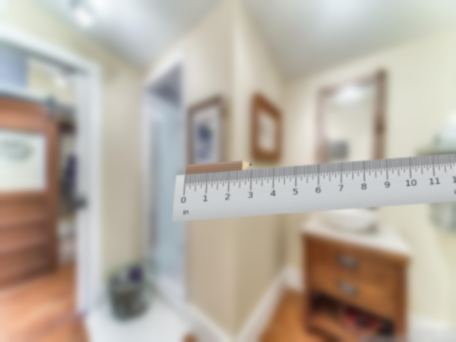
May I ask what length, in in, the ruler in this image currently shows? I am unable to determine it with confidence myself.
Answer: 3 in
